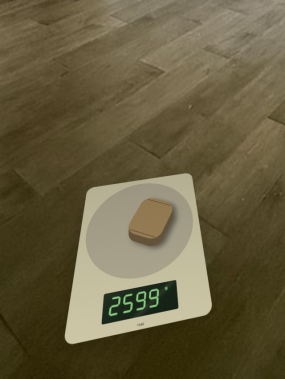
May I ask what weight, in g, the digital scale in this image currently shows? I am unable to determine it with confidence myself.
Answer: 2599 g
